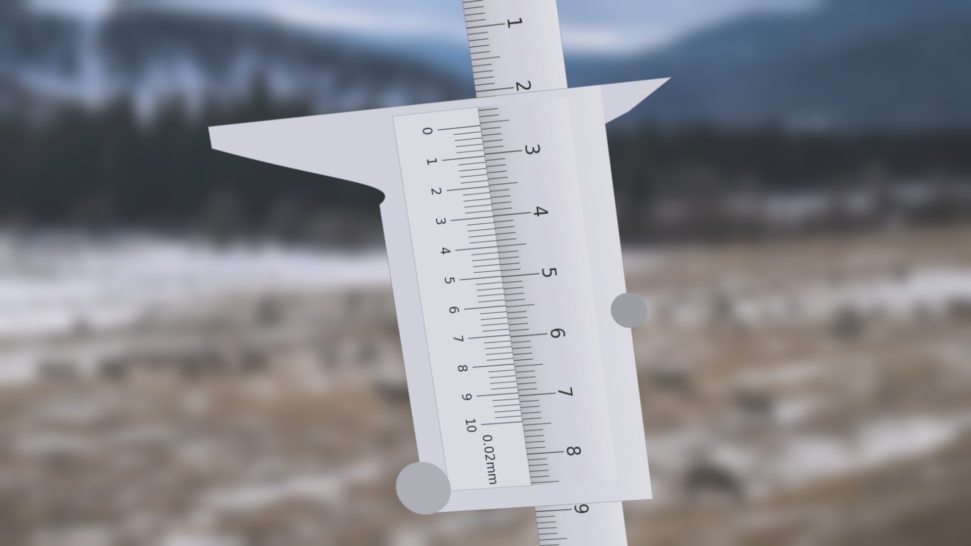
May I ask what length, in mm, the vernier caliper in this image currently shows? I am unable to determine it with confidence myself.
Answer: 25.4 mm
